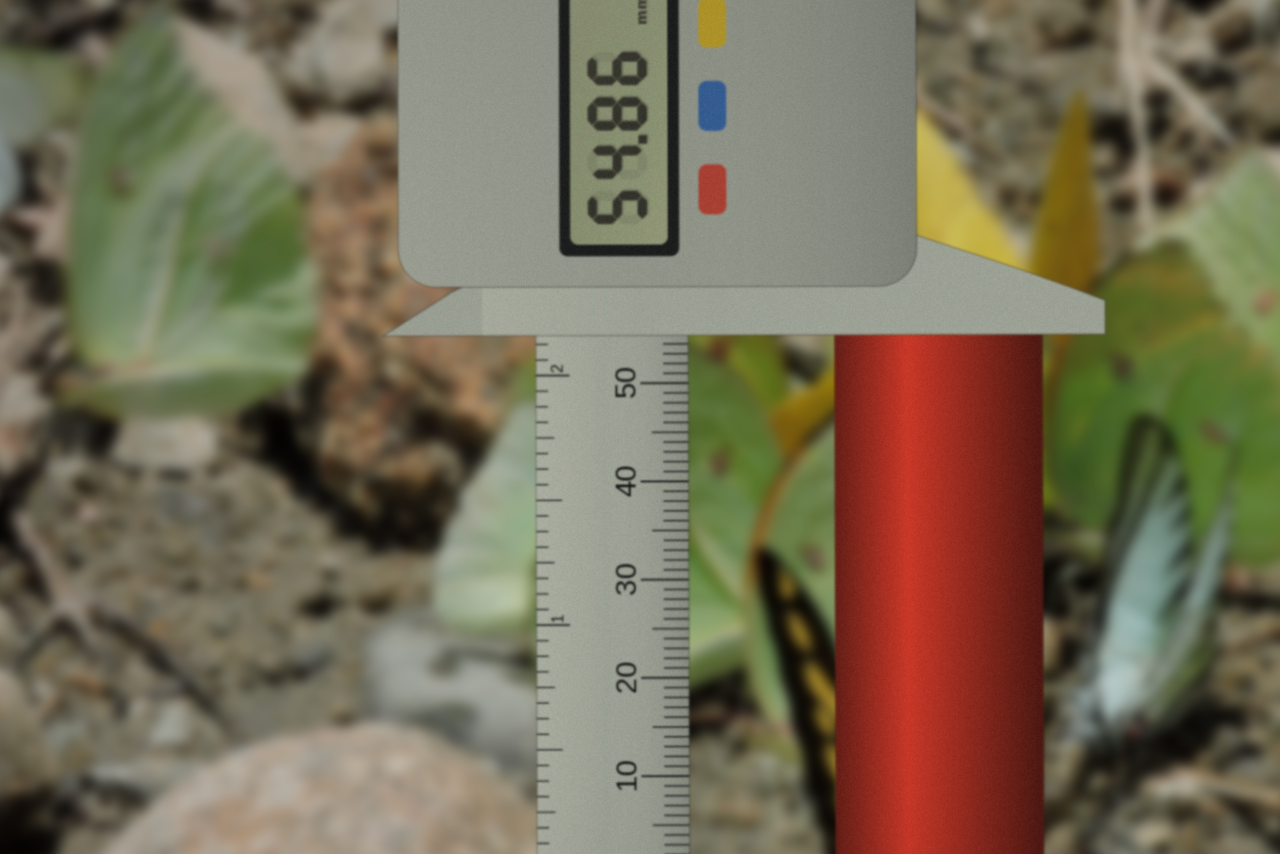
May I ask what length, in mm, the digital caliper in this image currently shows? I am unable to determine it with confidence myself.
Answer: 54.86 mm
